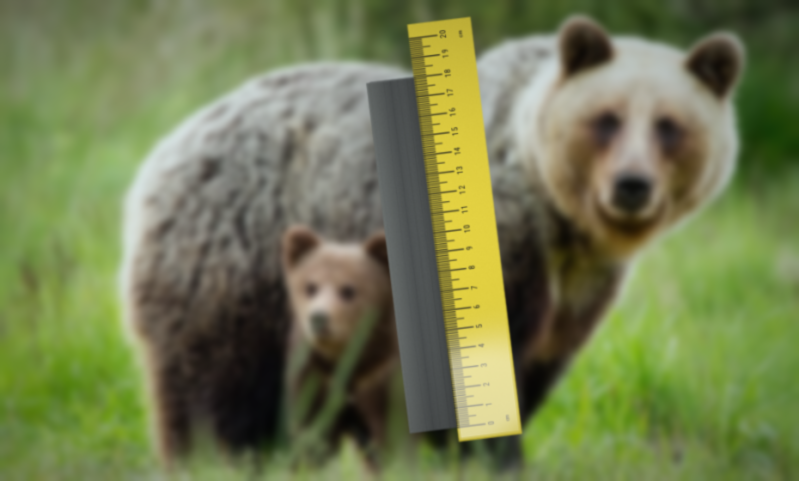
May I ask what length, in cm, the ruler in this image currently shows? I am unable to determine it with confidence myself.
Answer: 18 cm
